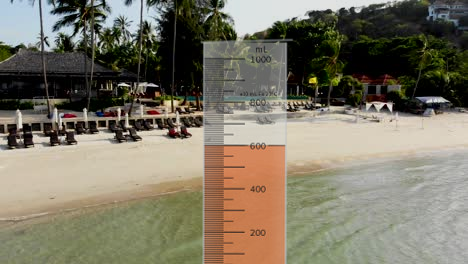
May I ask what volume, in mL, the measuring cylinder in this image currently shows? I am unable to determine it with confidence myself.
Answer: 600 mL
